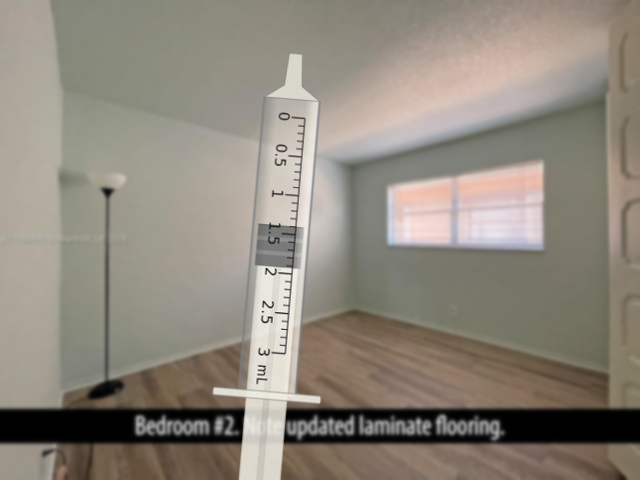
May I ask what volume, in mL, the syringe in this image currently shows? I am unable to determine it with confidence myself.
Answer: 1.4 mL
